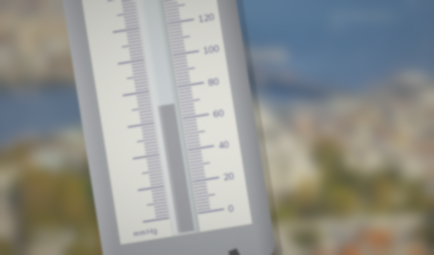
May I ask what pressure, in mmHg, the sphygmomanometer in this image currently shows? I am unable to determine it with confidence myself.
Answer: 70 mmHg
